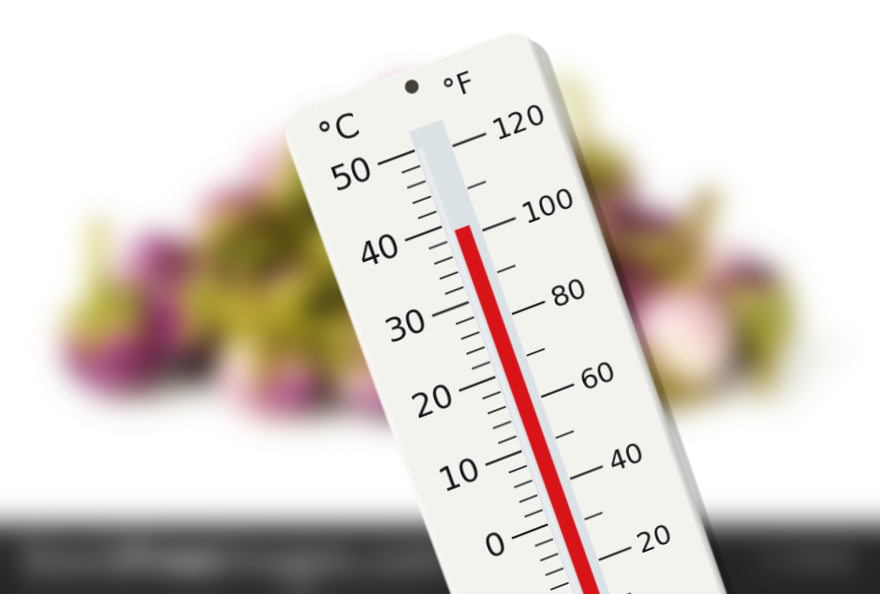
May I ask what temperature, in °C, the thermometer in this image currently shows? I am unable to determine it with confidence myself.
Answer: 39 °C
